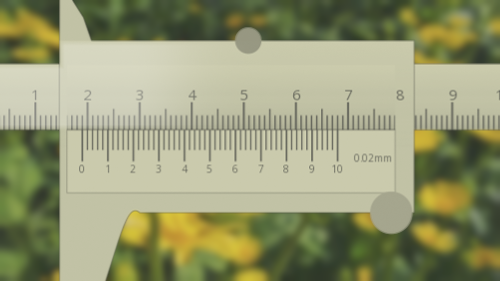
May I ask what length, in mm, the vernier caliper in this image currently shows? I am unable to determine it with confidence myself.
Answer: 19.0 mm
